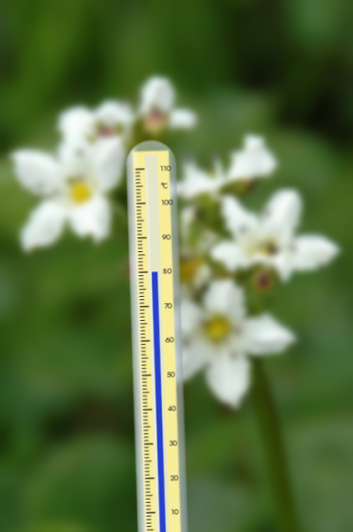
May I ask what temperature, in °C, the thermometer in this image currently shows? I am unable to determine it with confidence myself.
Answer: 80 °C
